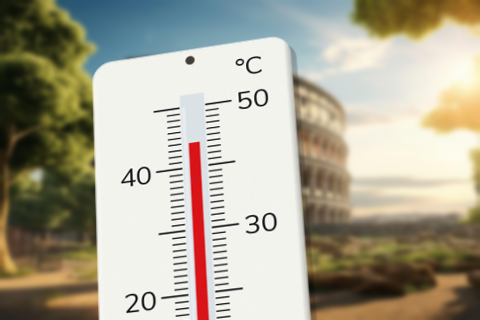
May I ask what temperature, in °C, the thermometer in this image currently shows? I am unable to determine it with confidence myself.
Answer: 44 °C
